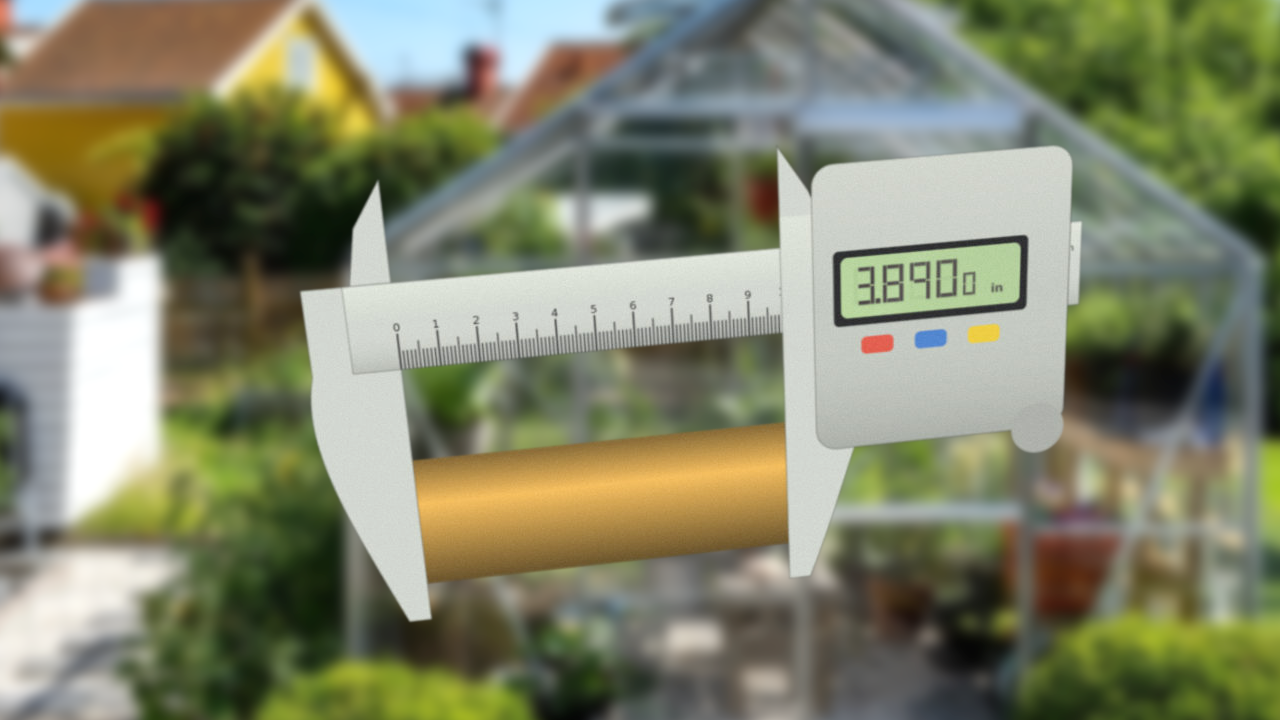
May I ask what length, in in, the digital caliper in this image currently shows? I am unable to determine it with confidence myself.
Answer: 3.8900 in
